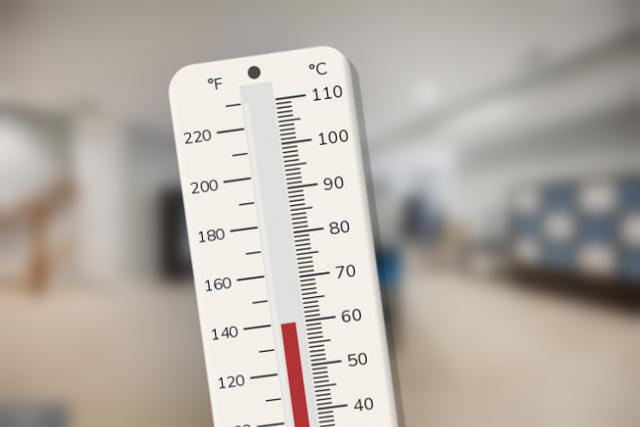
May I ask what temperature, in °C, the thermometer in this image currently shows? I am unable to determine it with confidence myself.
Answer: 60 °C
